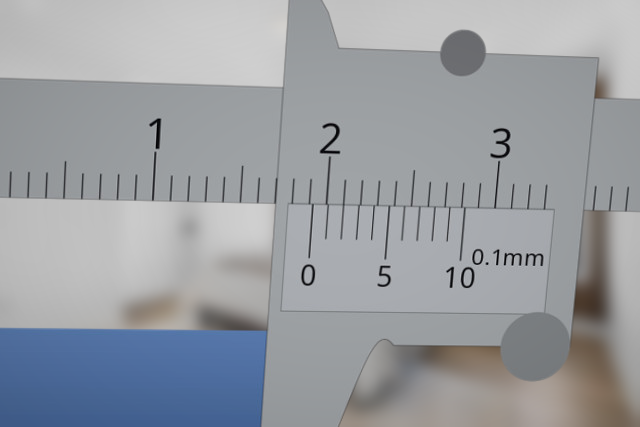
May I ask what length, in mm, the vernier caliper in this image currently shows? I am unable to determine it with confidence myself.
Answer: 19.2 mm
